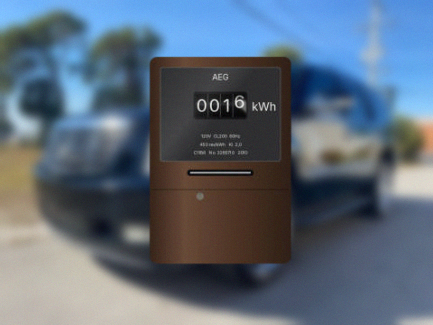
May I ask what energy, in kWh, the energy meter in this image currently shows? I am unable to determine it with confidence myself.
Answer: 16 kWh
